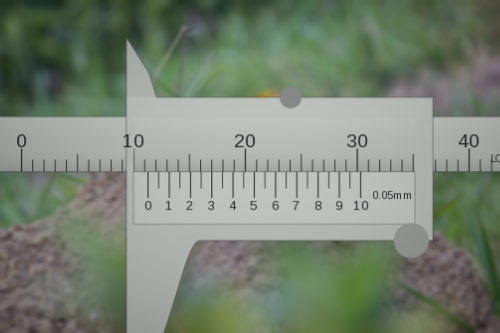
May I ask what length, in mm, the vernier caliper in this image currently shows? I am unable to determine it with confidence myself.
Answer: 11.3 mm
